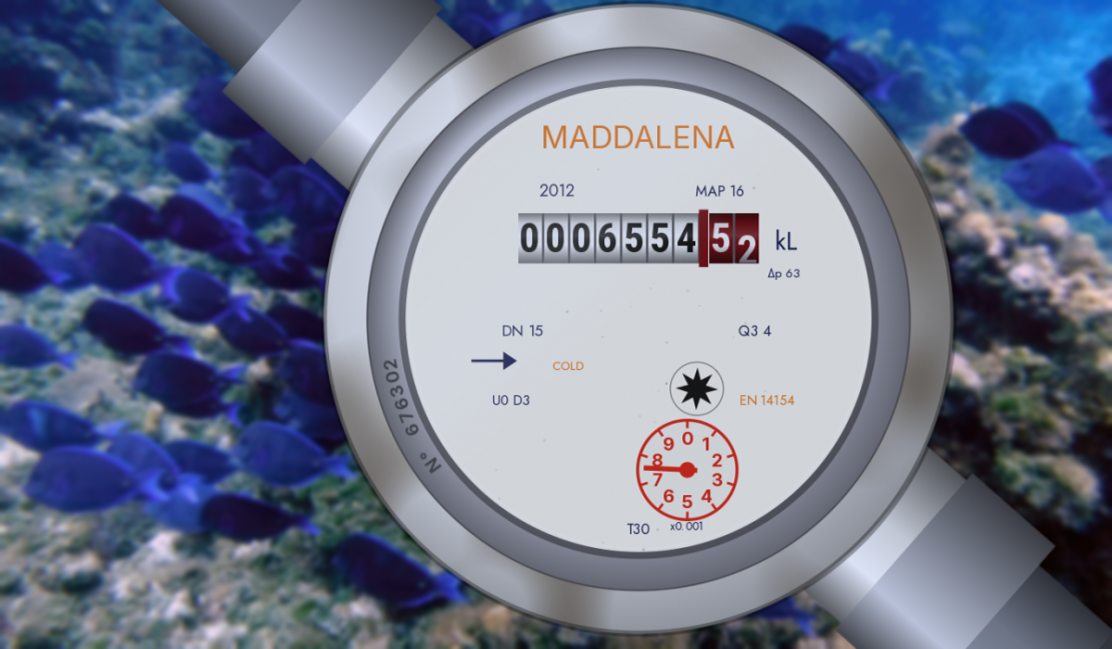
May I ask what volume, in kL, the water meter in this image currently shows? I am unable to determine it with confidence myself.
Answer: 6554.517 kL
